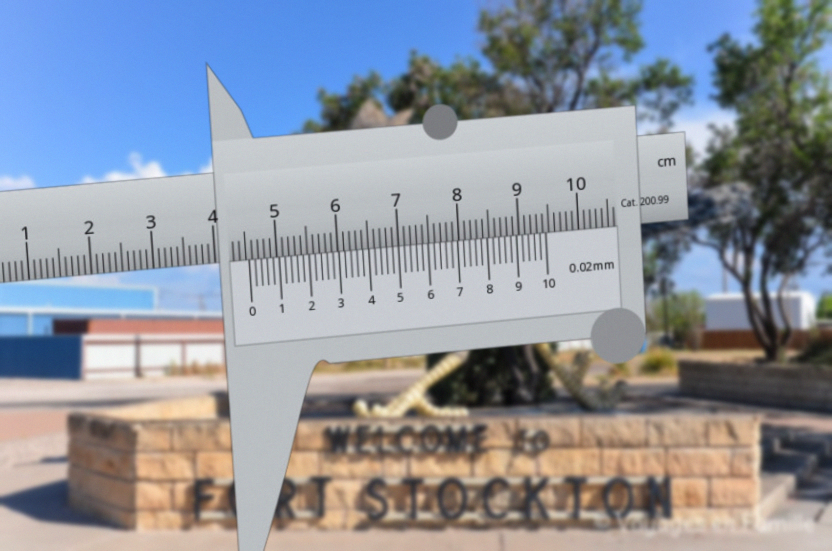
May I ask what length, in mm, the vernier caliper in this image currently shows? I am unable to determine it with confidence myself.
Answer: 45.5 mm
